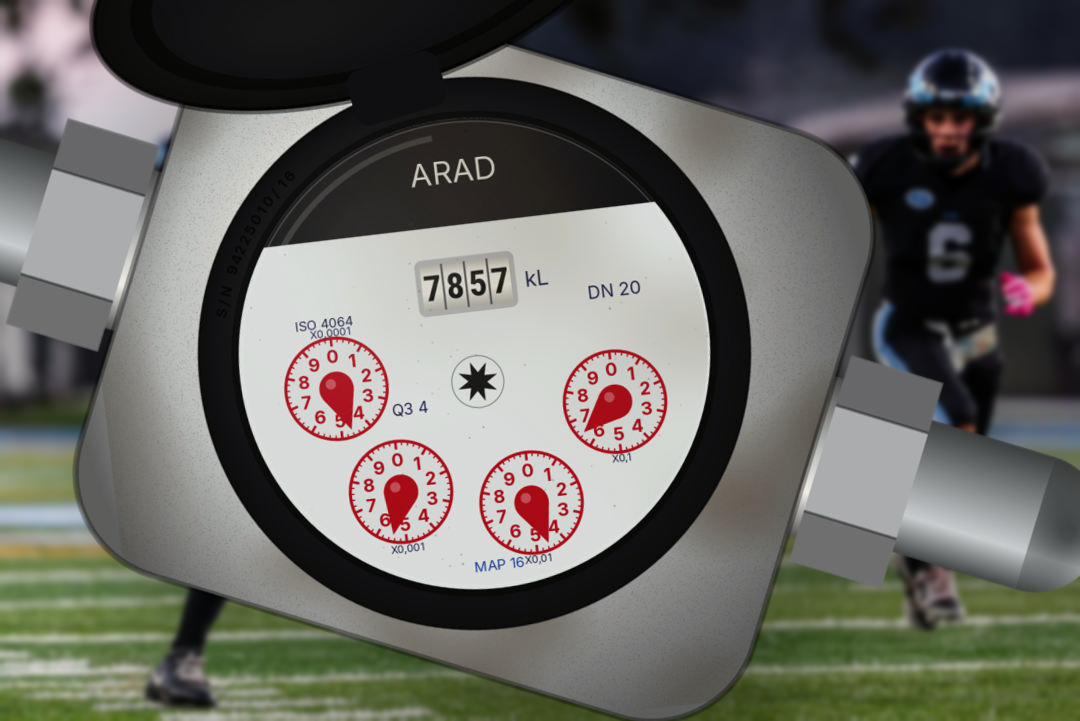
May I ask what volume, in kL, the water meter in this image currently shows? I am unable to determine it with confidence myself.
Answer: 7857.6454 kL
